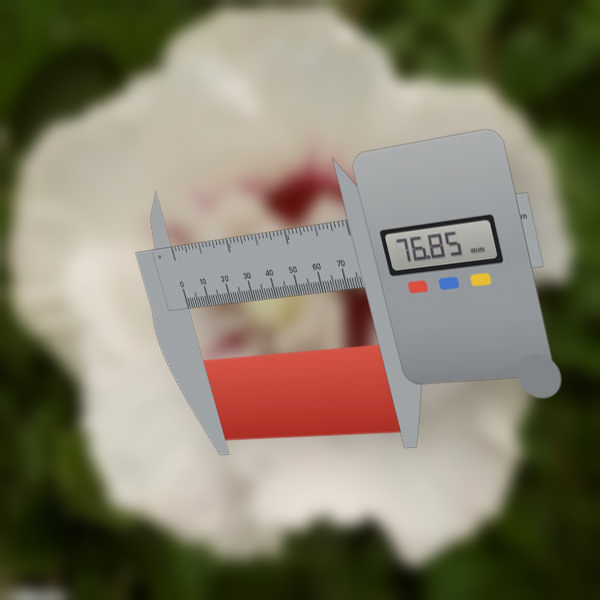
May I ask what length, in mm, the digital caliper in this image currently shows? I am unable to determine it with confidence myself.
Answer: 76.85 mm
